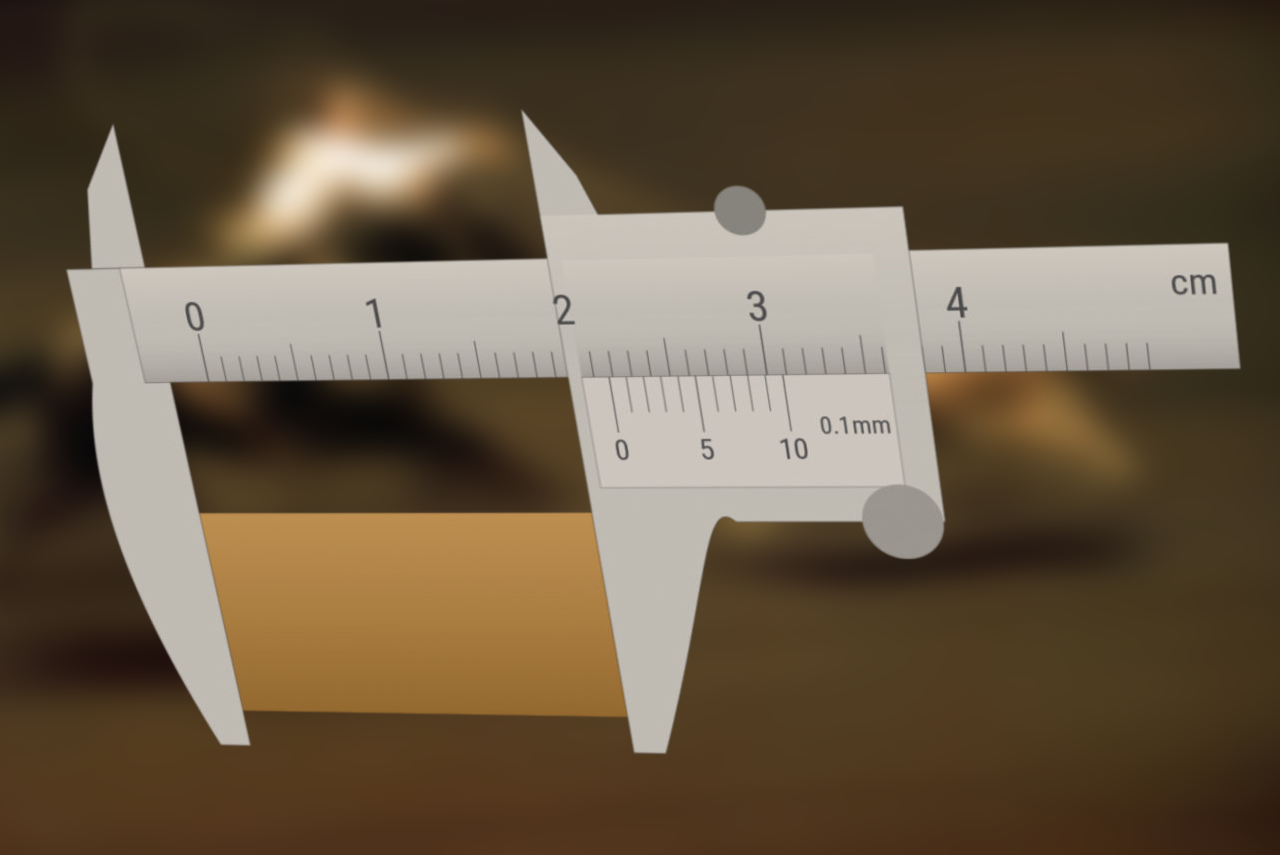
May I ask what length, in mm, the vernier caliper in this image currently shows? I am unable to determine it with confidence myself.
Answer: 21.8 mm
